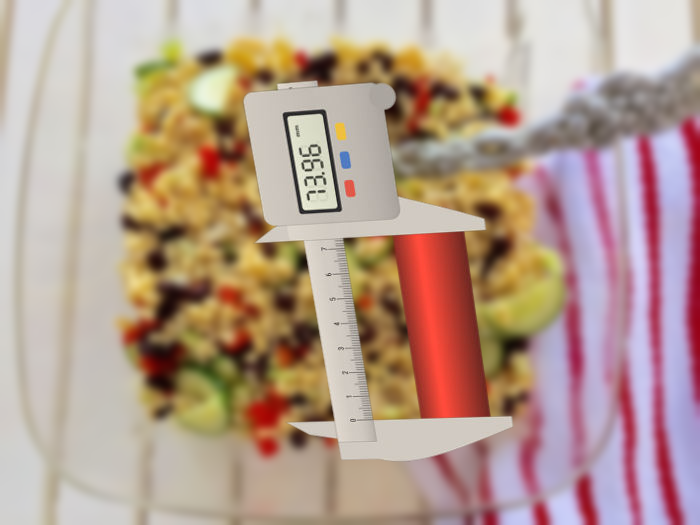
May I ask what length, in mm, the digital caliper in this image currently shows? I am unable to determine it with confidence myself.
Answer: 73.96 mm
